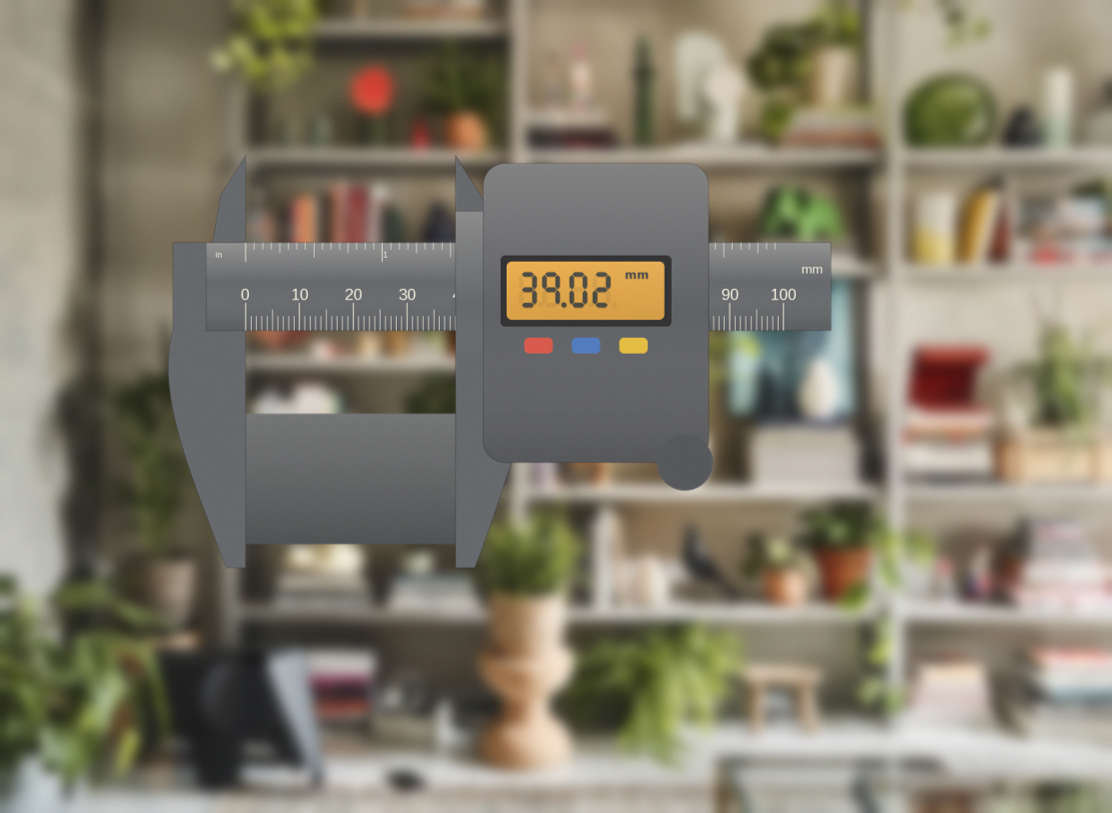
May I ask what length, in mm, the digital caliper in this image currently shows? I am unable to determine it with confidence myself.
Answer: 39.02 mm
